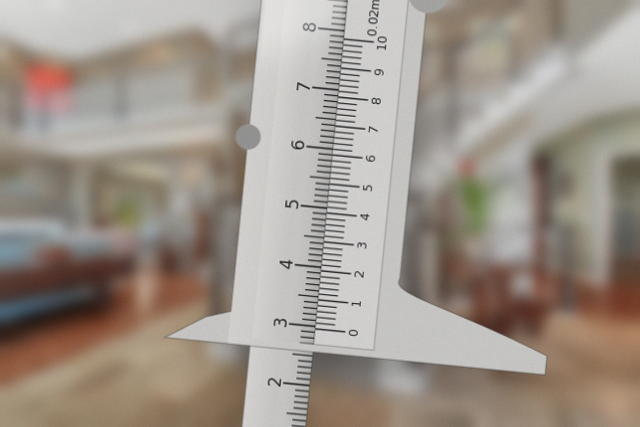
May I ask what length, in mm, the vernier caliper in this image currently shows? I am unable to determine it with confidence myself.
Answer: 29.6 mm
